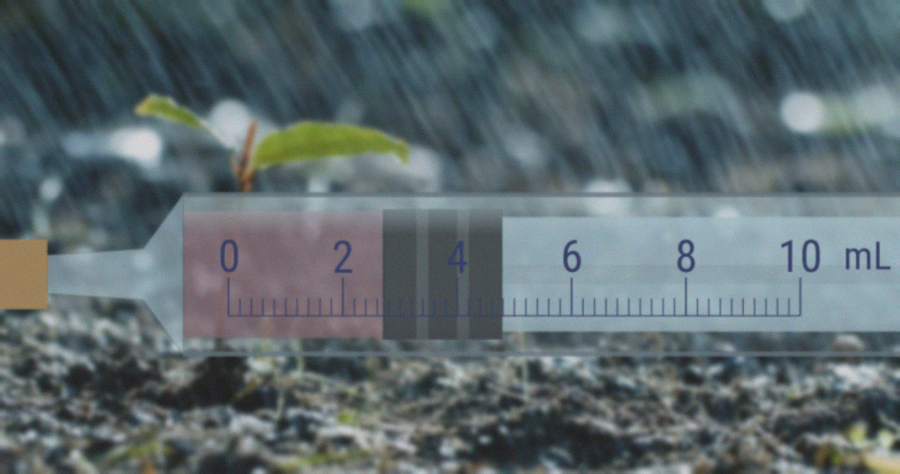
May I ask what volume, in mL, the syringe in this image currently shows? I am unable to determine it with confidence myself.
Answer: 2.7 mL
